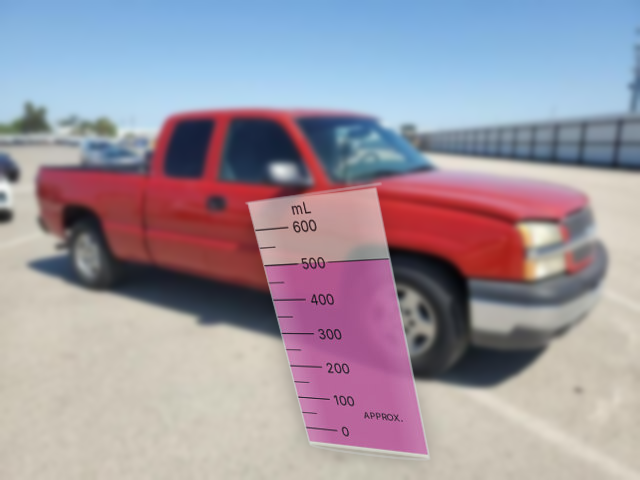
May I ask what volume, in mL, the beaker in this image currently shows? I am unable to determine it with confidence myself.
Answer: 500 mL
